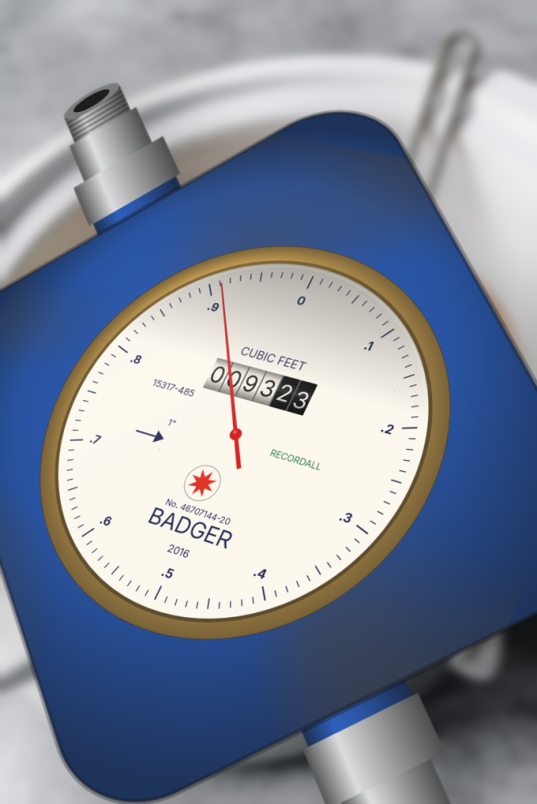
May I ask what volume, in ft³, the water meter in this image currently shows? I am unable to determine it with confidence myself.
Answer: 9322.91 ft³
